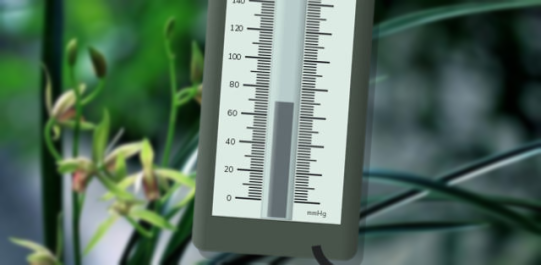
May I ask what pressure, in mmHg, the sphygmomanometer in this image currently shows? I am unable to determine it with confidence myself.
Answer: 70 mmHg
